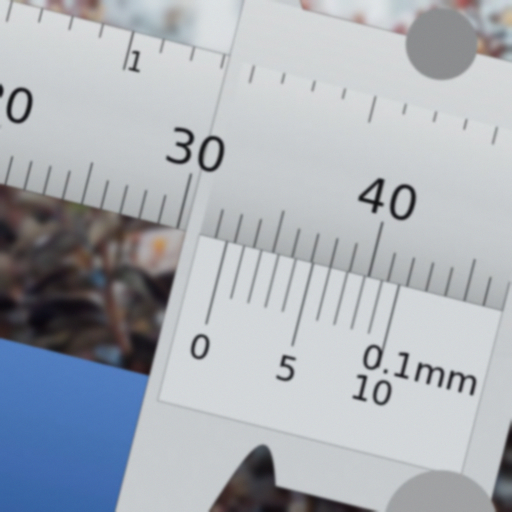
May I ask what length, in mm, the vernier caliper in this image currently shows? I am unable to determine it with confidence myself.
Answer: 32.6 mm
